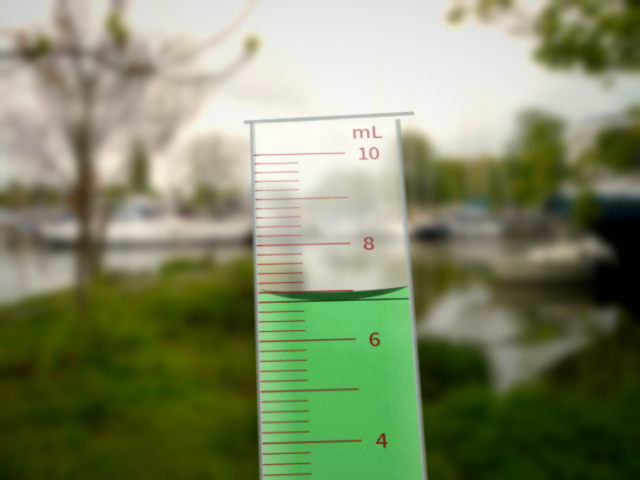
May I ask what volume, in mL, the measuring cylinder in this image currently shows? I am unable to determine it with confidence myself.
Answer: 6.8 mL
